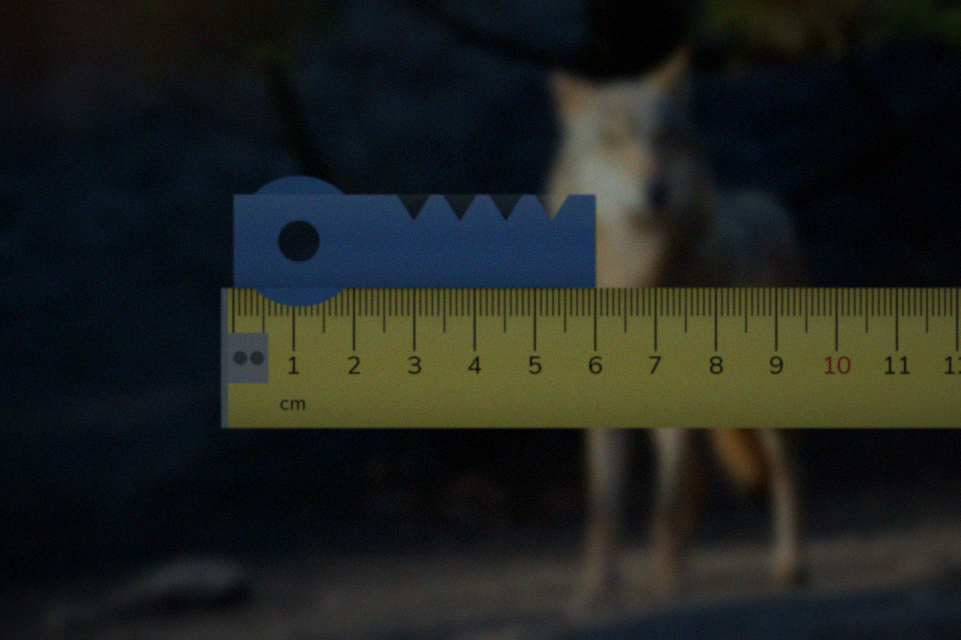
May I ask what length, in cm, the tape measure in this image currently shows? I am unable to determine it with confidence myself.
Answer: 6 cm
